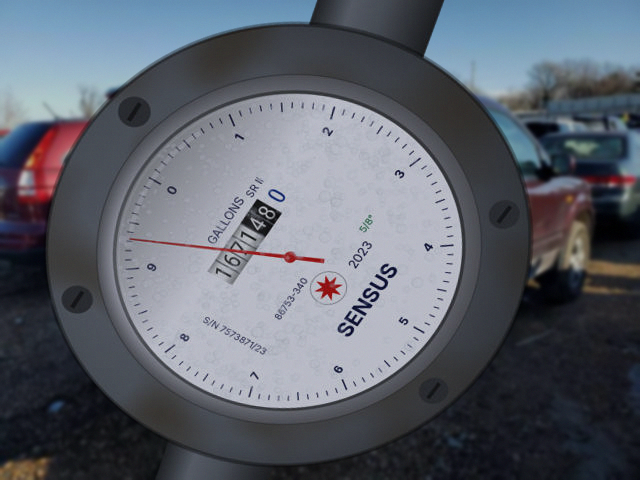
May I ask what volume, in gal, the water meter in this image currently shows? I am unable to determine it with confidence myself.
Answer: 1671479.3 gal
